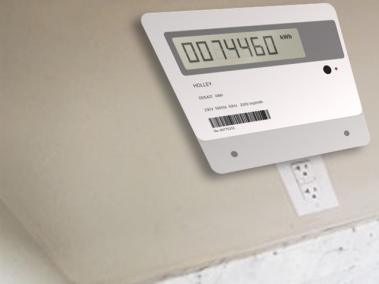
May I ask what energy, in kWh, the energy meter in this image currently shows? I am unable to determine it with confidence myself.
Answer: 74460 kWh
